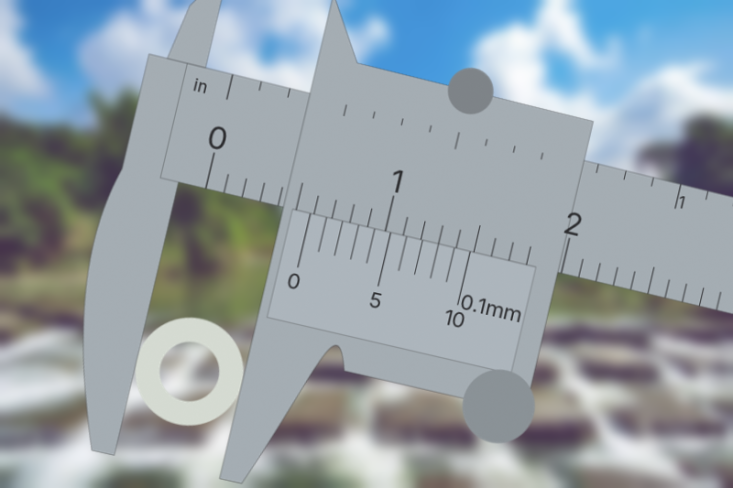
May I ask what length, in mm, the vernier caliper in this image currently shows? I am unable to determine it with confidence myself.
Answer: 5.8 mm
